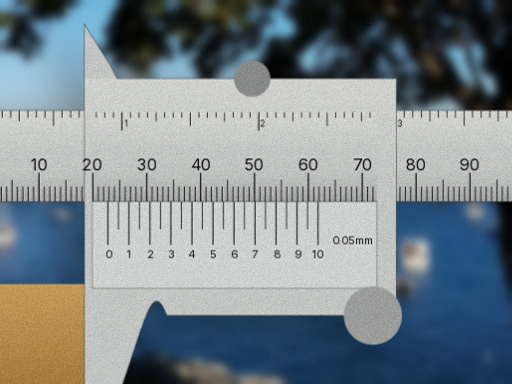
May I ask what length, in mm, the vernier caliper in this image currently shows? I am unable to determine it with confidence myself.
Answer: 22.8 mm
